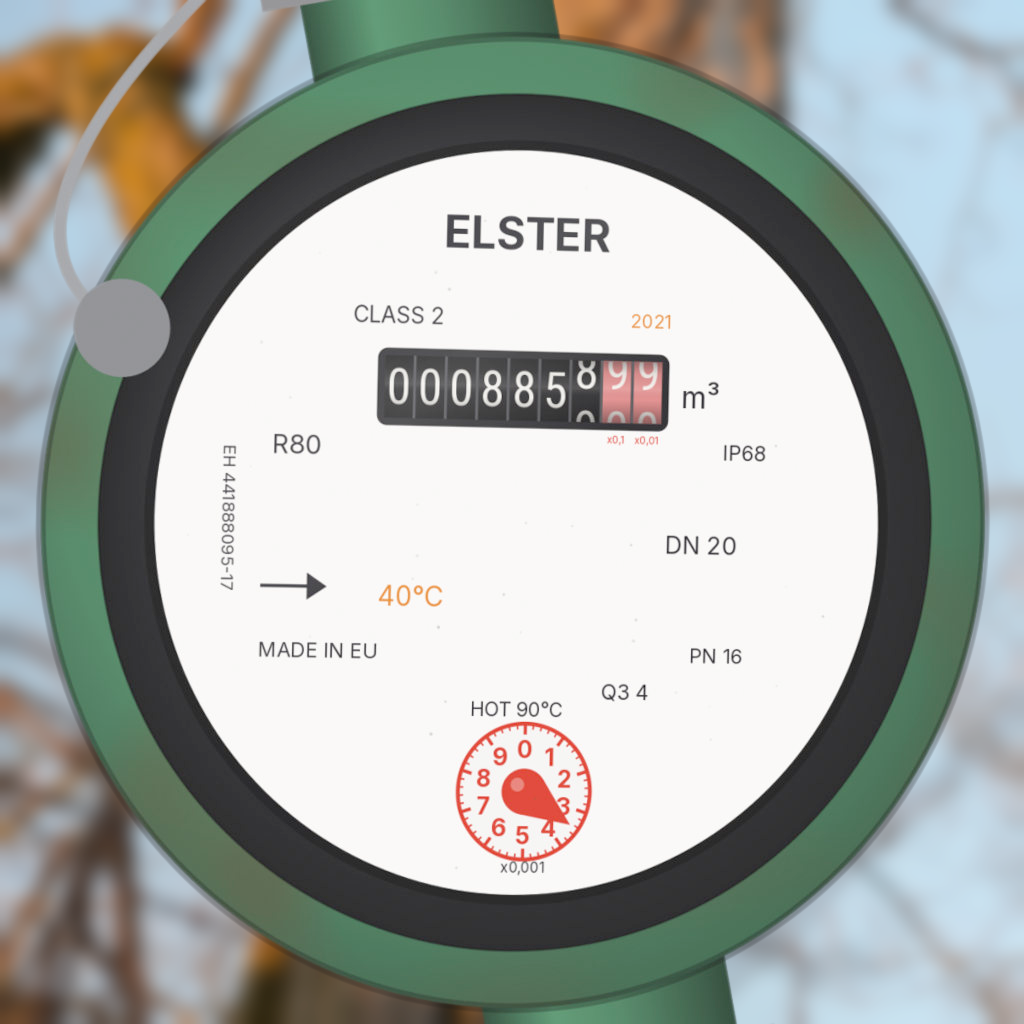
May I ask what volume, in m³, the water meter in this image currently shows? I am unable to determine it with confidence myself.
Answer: 8858.993 m³
